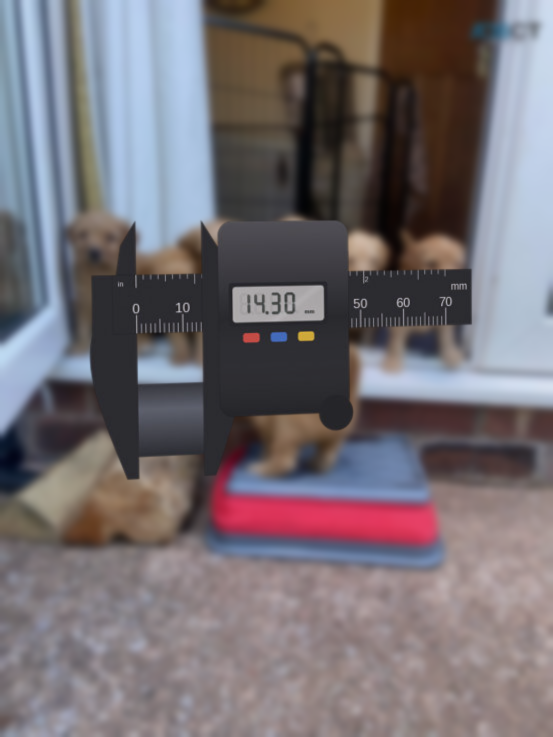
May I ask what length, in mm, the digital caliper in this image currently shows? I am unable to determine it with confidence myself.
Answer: 14.30 mm
